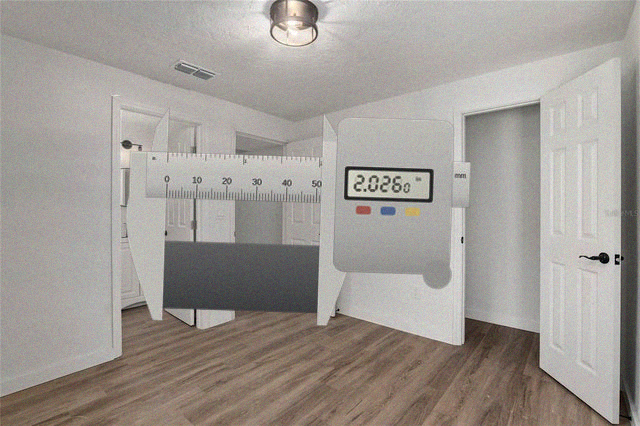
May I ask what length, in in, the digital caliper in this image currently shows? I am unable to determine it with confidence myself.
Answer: 2.0260 in
